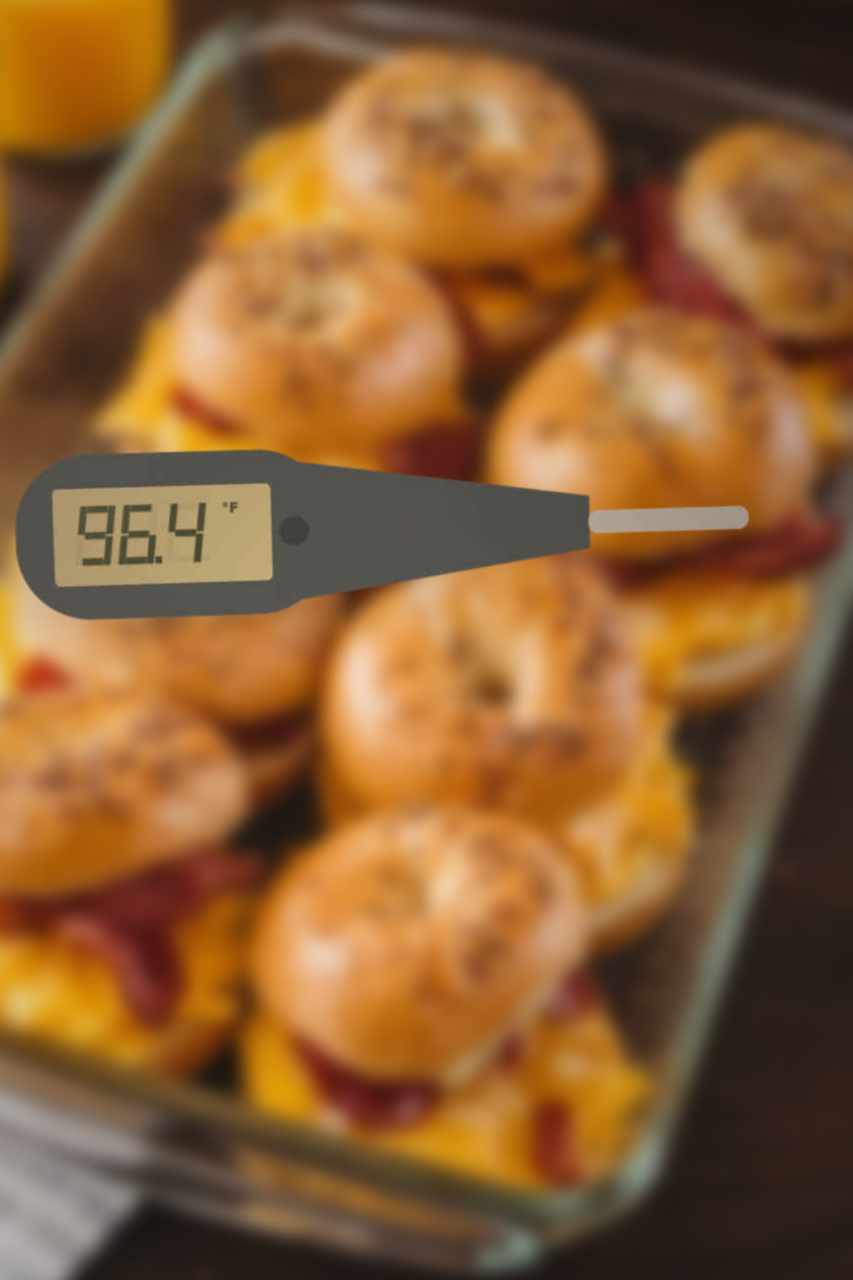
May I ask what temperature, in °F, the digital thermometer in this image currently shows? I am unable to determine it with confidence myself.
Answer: 96.4 °F
